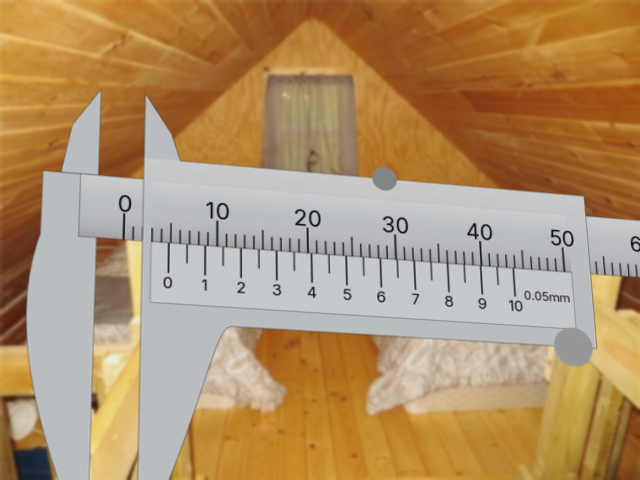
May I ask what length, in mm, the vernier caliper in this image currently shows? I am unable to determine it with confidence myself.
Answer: 4.8 mm
